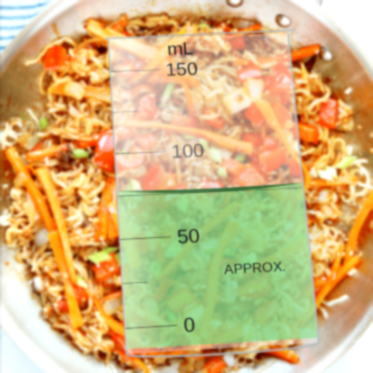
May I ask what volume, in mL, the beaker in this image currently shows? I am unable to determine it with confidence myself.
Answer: 75 mL
